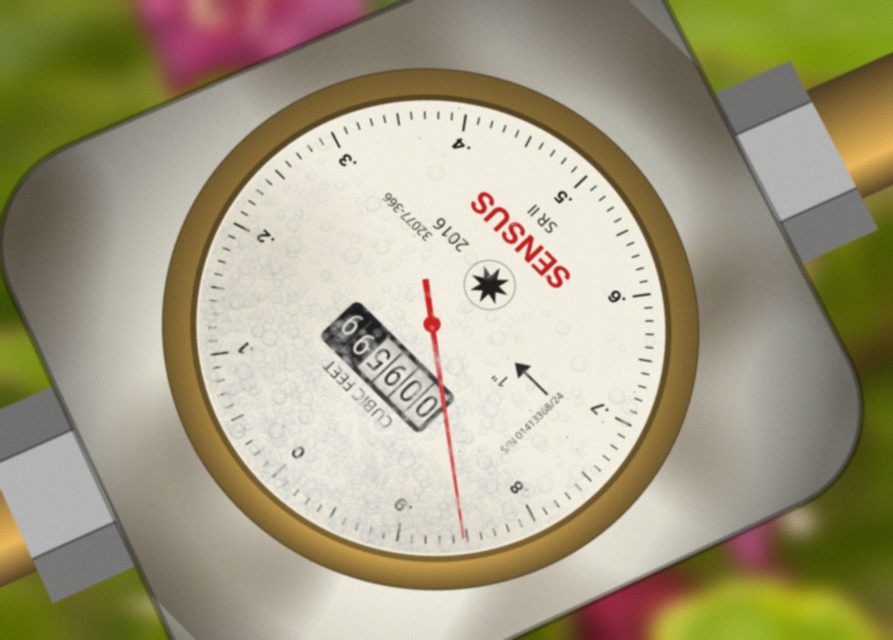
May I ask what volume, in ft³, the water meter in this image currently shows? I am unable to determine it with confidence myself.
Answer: 9598.85 ft³
